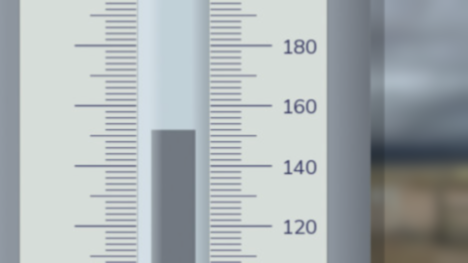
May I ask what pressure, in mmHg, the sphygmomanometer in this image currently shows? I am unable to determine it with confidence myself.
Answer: 152 mmHg
